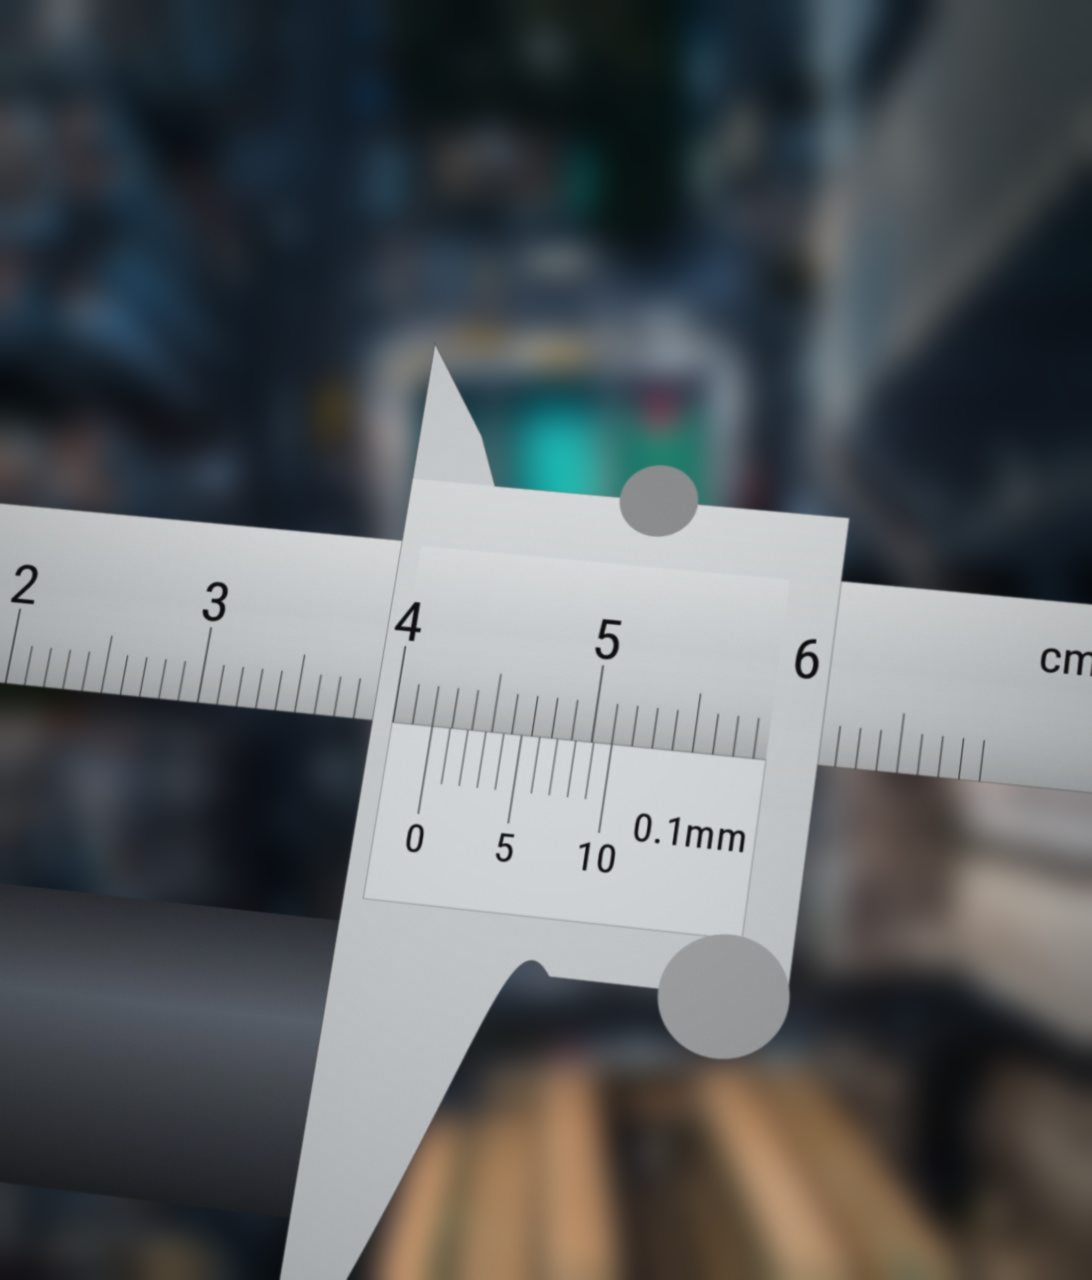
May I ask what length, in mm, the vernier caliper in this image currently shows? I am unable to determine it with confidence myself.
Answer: 42.0 mm
